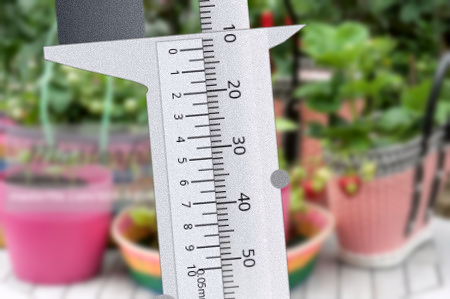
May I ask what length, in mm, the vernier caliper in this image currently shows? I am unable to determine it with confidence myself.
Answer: 12.4 mm
